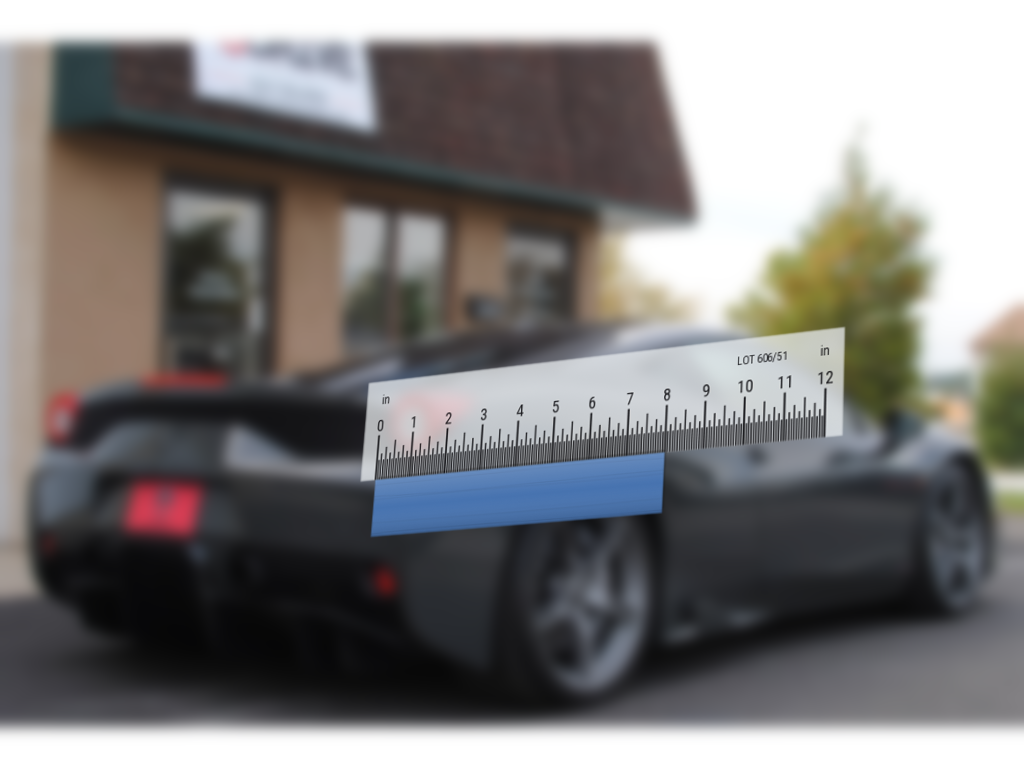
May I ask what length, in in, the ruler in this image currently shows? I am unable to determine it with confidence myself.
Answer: 8 in
